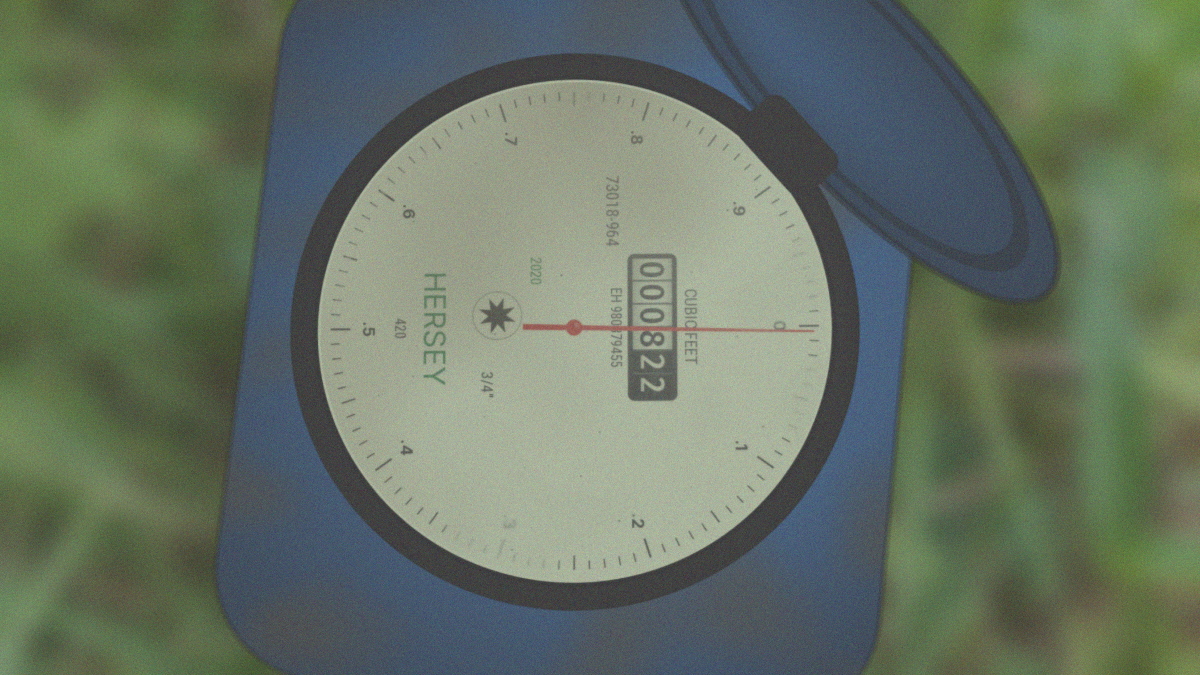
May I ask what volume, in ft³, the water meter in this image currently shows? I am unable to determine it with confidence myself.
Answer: 822.00 ft³
